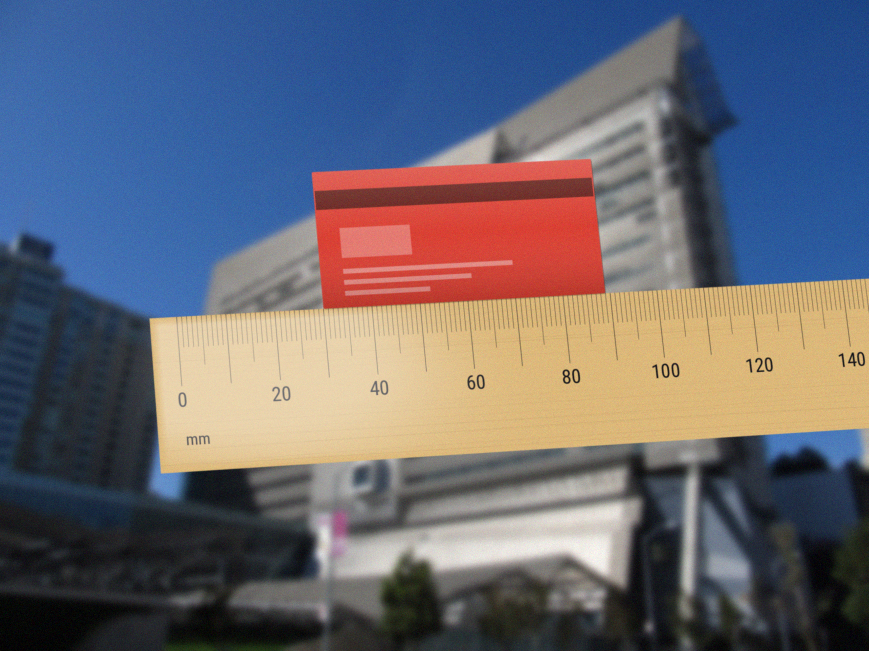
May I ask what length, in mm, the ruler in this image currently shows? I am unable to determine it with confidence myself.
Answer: 59 mm
